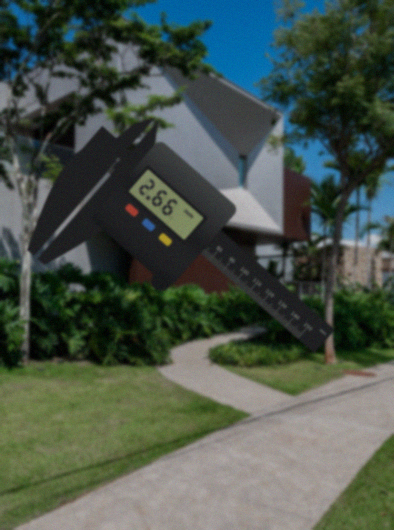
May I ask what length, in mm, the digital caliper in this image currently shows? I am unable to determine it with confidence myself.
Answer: 2.66 mm
